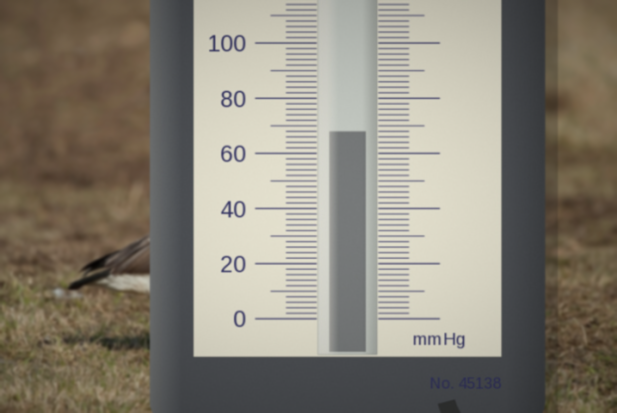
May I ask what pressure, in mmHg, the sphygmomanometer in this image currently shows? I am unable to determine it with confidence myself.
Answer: 68 mmHg
